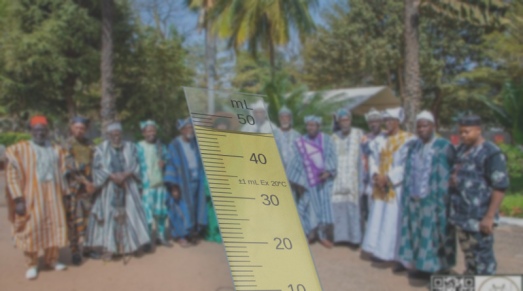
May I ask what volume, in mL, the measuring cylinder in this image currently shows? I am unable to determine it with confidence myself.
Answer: 46 mL
